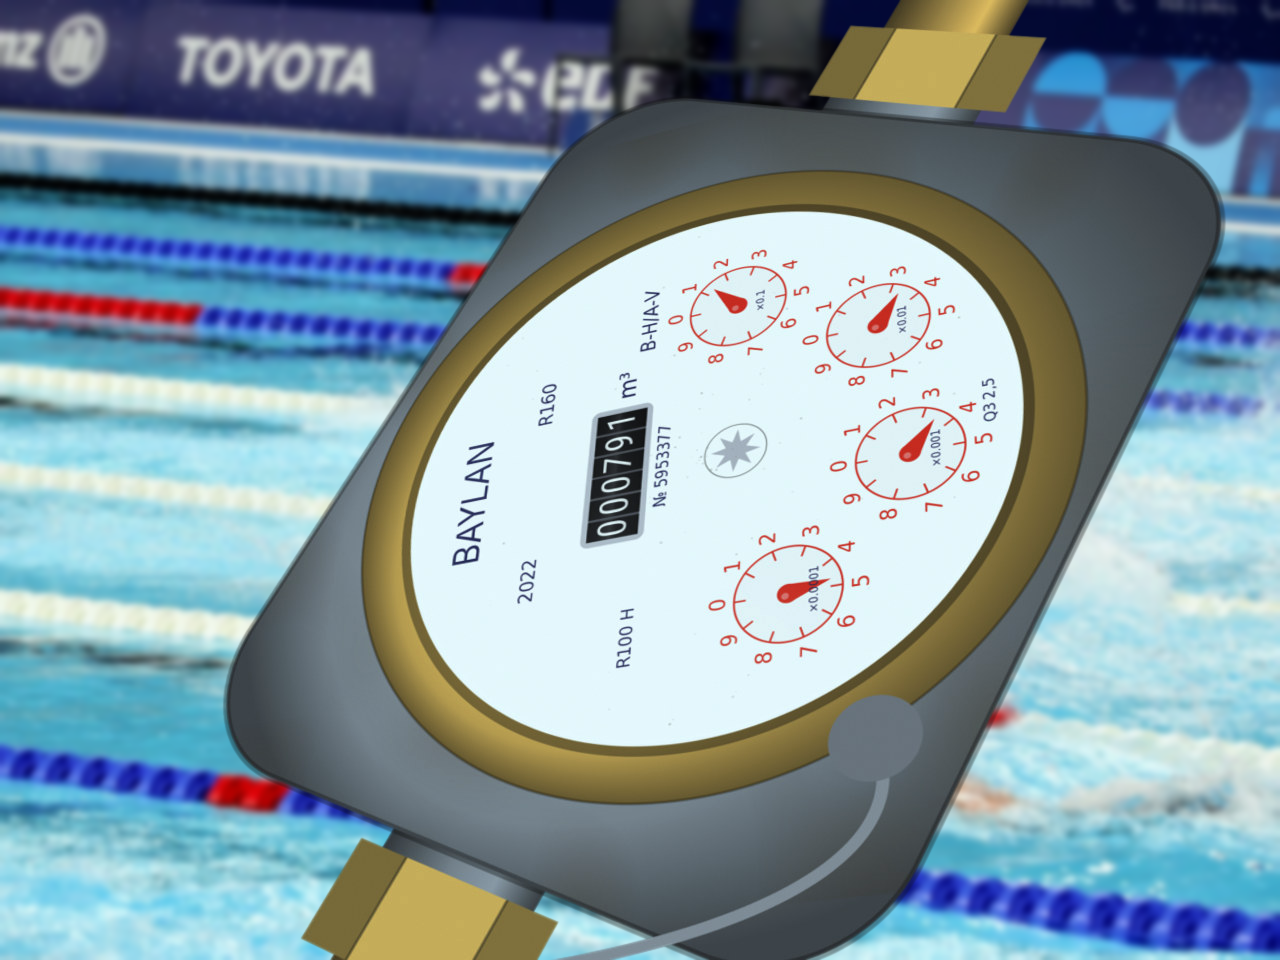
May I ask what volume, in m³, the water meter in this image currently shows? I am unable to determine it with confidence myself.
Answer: 791.1334 m³
